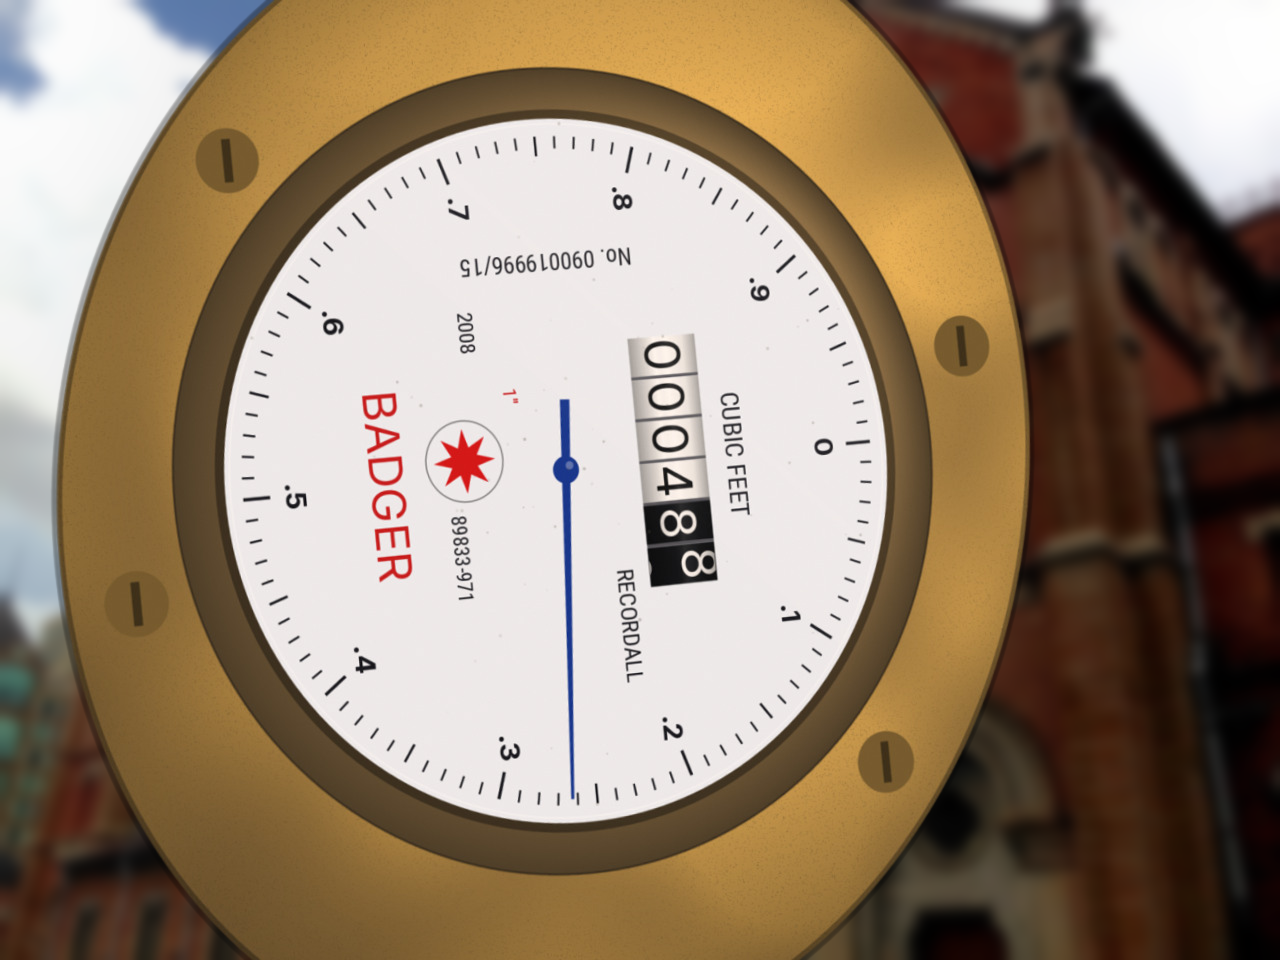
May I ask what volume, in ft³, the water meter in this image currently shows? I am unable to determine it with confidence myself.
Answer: 488.26 ft³
